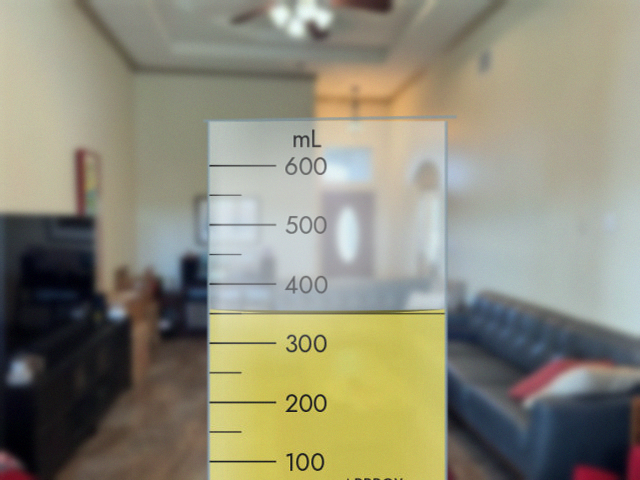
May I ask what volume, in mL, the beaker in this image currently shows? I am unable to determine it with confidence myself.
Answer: 350 mL
